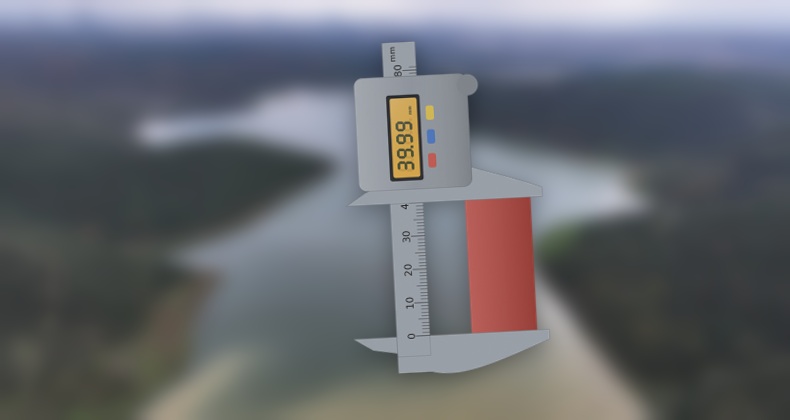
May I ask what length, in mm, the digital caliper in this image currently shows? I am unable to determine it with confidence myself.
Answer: 39.99 mm
